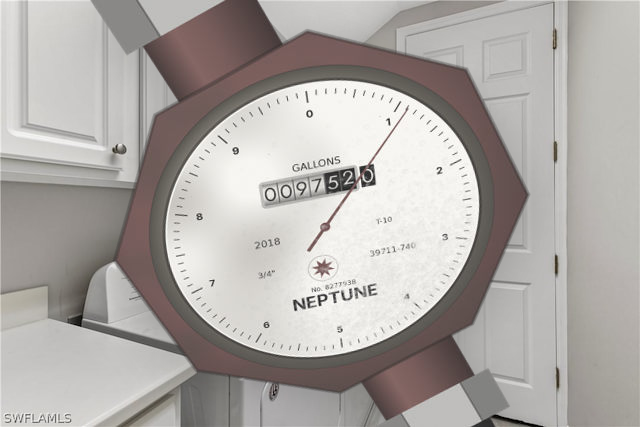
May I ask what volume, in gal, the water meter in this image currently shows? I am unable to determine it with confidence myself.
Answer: 97521.1 gal
